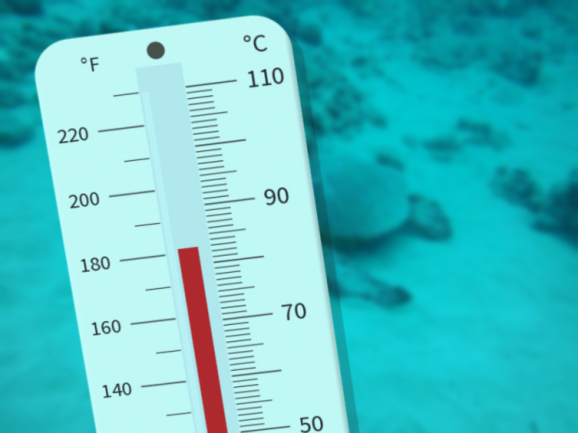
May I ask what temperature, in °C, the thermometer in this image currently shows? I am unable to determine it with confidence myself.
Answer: 83 °C
